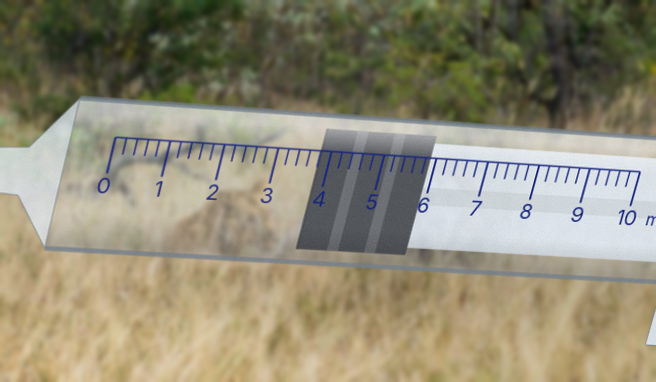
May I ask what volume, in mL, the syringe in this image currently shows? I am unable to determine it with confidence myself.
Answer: 3.8 mL
